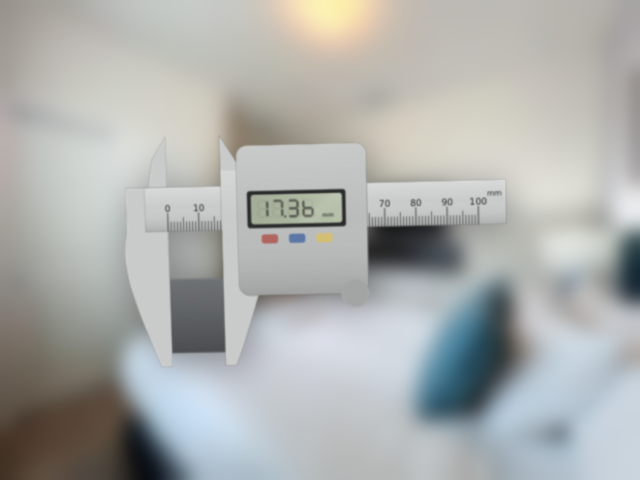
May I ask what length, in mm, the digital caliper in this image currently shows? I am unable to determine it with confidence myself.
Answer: 17.36 mm
